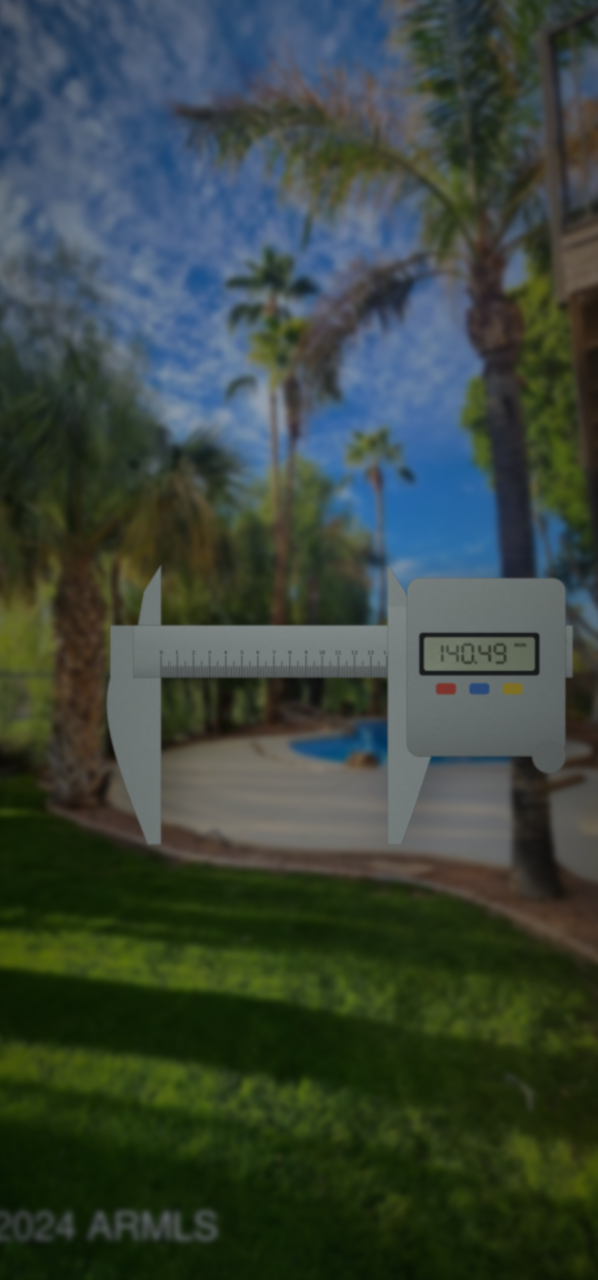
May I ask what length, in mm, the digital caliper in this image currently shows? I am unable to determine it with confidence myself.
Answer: 140.49 mm
